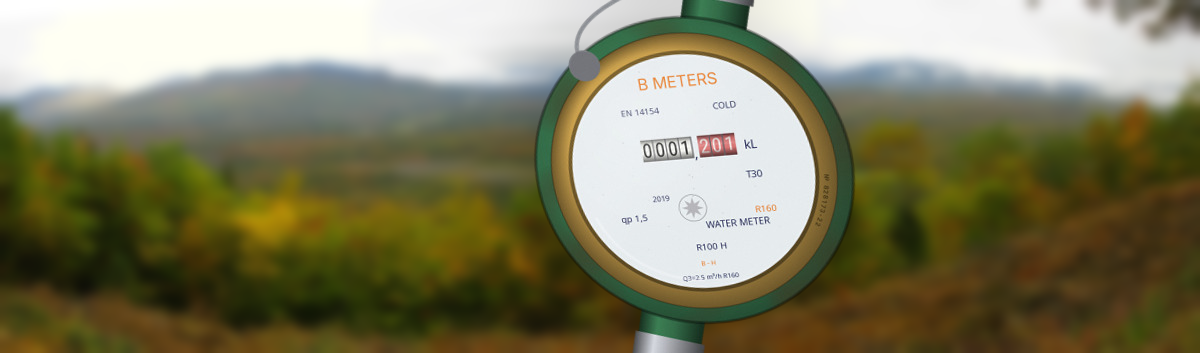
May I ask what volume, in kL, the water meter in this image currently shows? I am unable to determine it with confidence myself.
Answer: 1.201 kL
